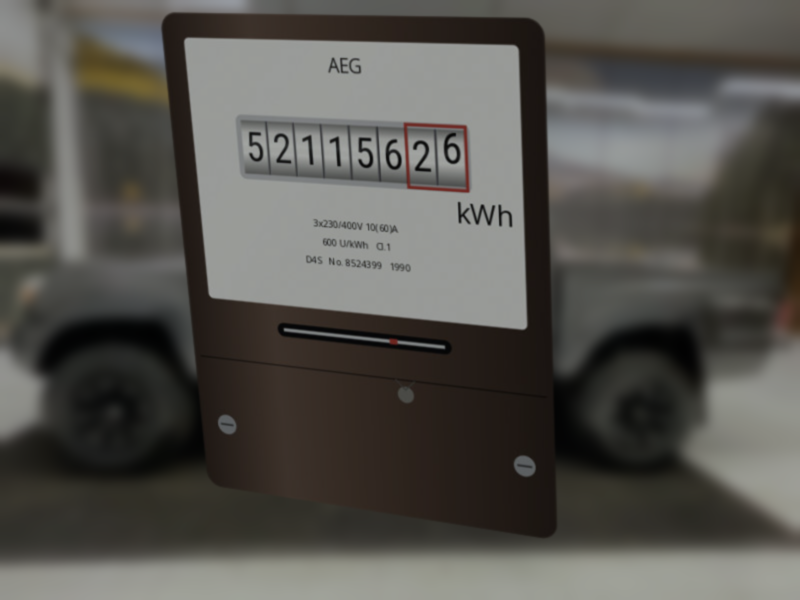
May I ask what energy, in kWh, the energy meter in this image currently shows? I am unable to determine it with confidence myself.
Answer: 521156.26 kWh
